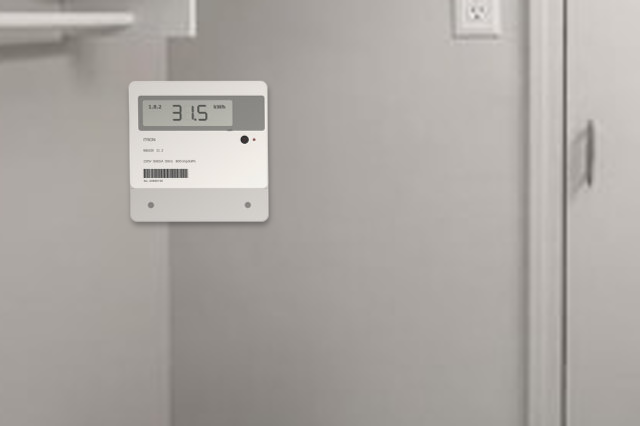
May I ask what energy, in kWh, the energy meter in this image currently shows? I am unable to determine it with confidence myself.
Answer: 31.5 kWh
